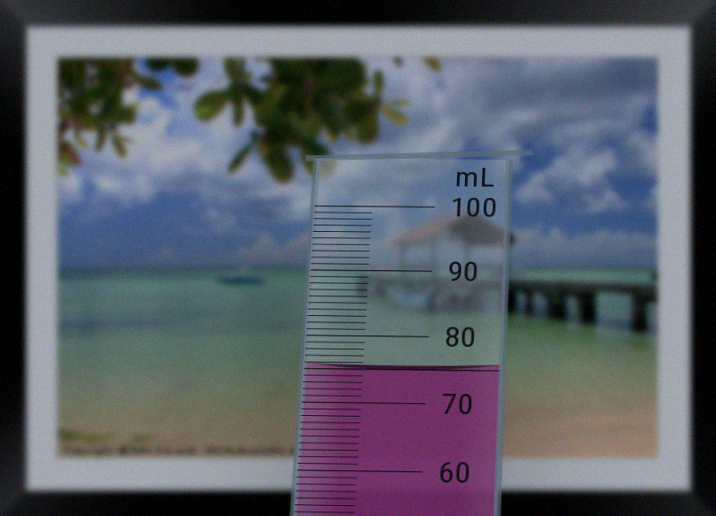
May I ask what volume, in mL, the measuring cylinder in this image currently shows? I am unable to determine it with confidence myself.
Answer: 75 mL
